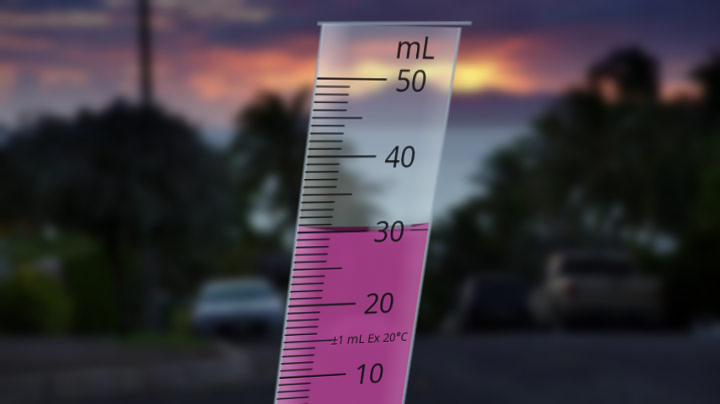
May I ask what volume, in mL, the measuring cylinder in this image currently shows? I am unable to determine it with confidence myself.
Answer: 30 mL
